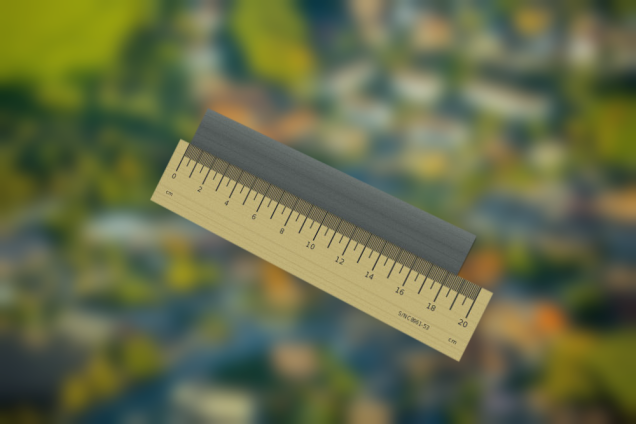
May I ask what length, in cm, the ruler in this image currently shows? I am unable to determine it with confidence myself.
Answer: 18.5 cm
